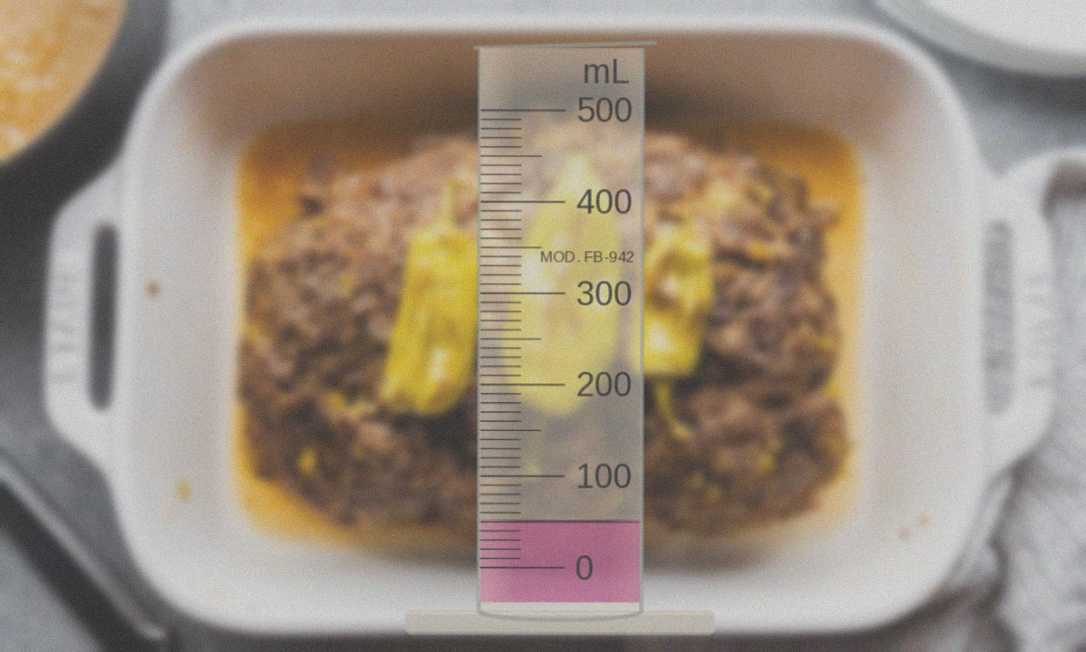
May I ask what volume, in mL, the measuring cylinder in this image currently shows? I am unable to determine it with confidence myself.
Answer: 50 mL
